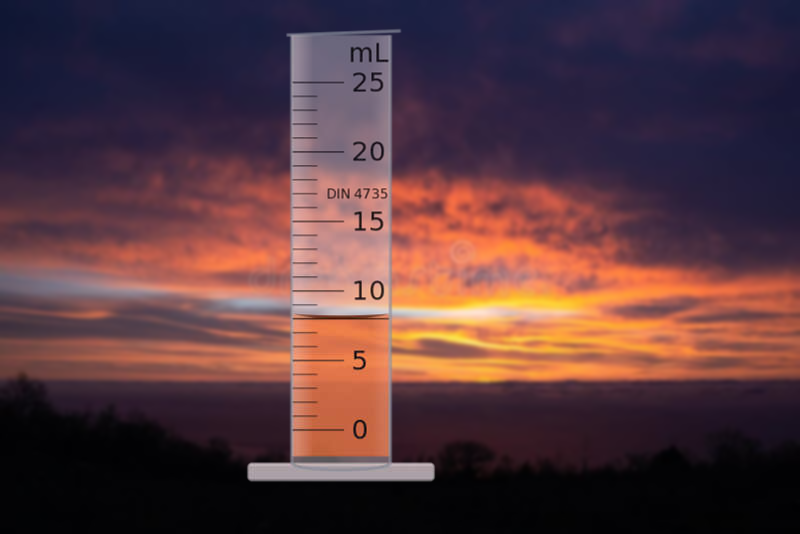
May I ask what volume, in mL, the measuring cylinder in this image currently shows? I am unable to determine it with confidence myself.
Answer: 8 mL
